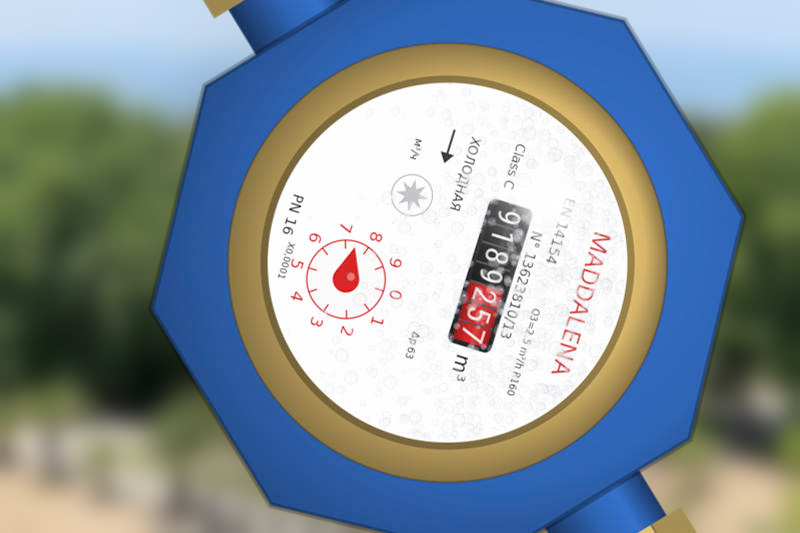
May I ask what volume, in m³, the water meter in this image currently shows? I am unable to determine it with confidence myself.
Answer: 9189.2577 m³
